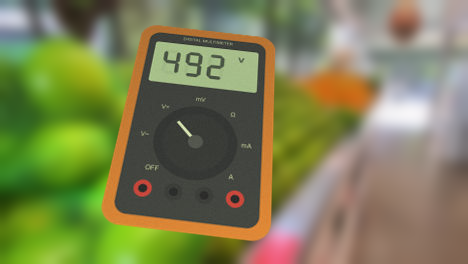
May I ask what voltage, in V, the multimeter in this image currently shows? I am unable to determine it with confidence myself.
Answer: 492 V
